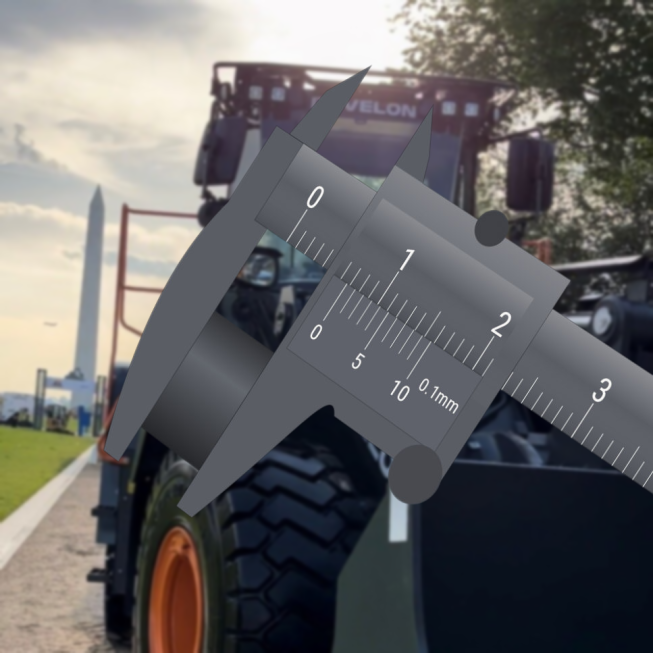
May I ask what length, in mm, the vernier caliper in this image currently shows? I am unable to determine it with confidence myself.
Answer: 6.7 mm
